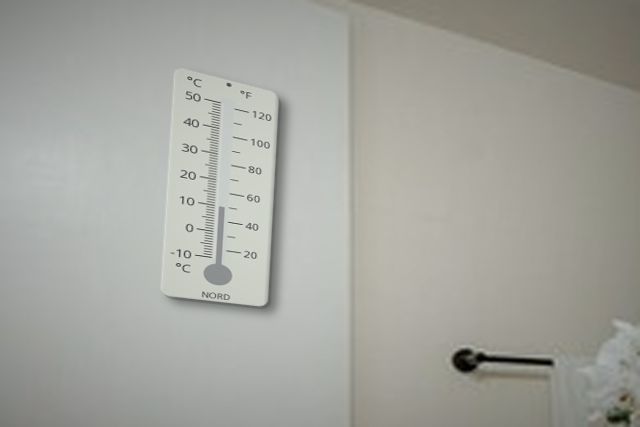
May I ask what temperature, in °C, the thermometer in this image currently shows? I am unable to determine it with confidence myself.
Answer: 10 °C
